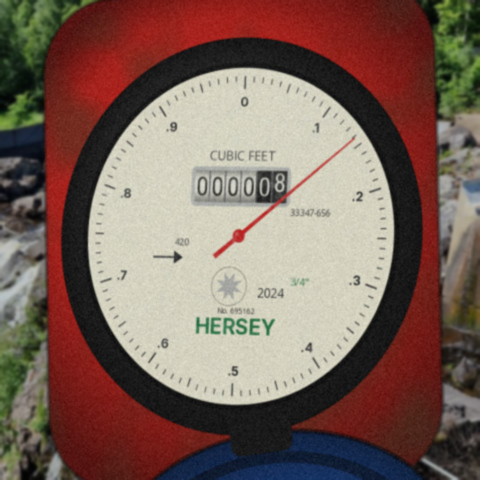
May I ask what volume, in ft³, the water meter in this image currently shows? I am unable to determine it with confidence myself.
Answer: 8.14 ft³
